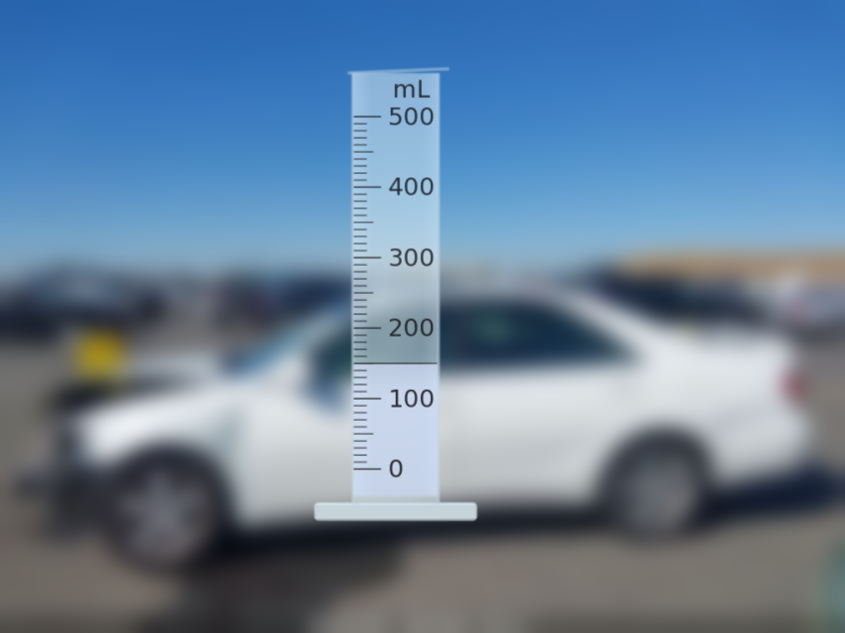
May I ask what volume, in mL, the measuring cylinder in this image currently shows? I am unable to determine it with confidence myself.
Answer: 150 mL
